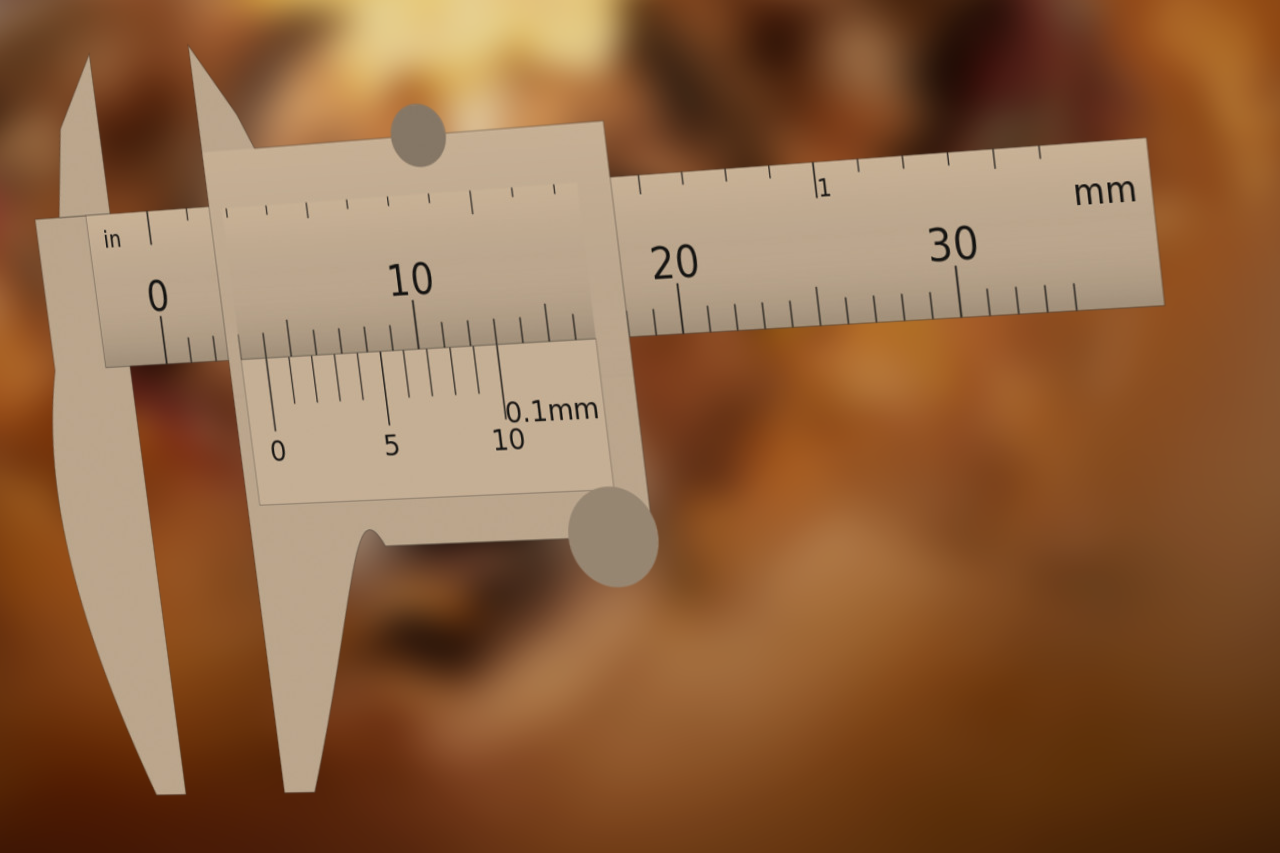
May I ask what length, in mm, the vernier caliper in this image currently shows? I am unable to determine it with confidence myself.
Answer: 4.0 mm
